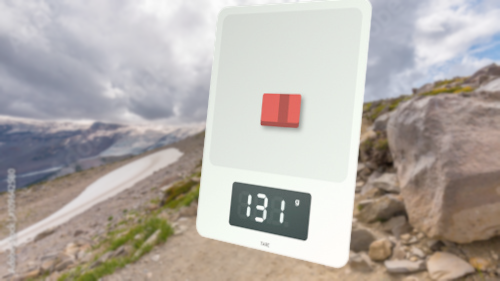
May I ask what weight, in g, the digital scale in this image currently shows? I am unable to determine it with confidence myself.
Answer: 131 g
